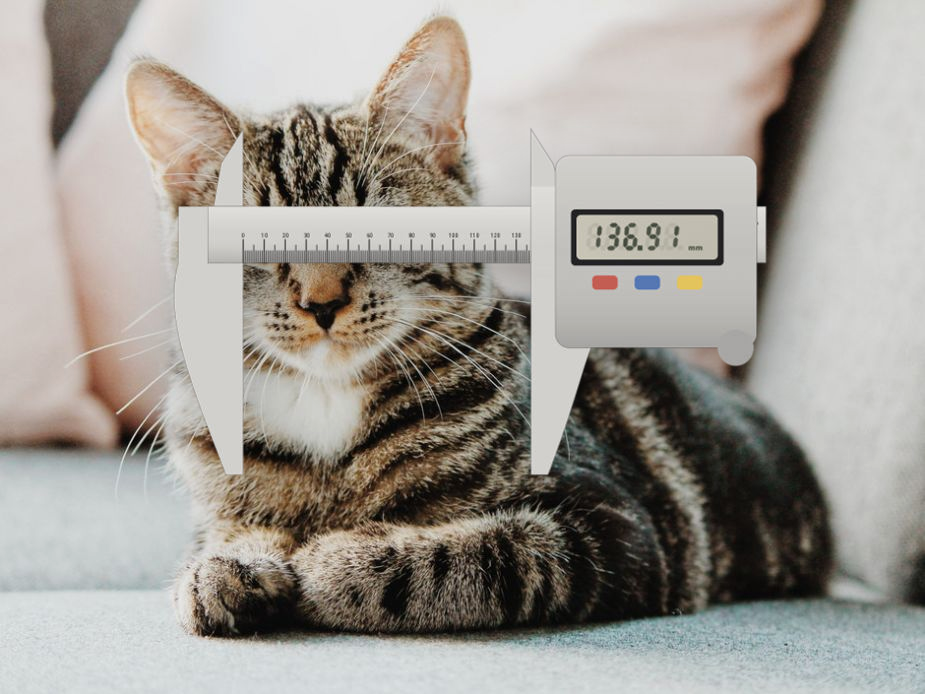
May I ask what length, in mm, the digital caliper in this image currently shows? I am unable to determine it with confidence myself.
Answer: 136.91 mm
